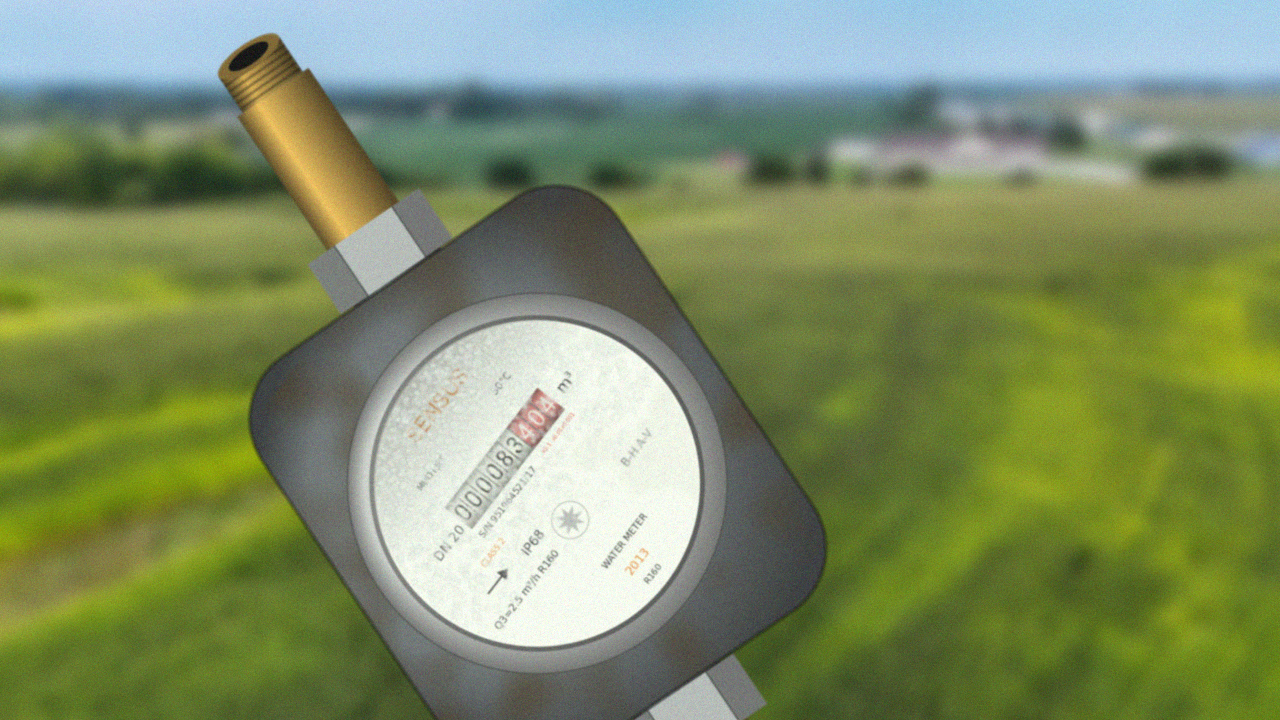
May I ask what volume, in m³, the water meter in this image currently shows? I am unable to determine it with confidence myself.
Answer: 83.404 m³
